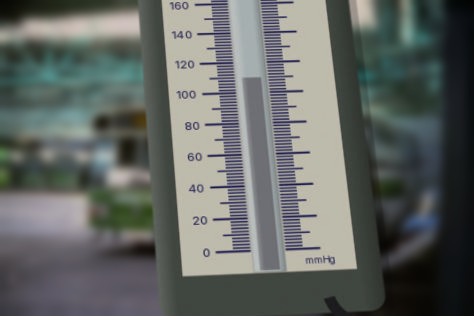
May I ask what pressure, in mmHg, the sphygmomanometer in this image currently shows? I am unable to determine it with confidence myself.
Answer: 110 mmHg
